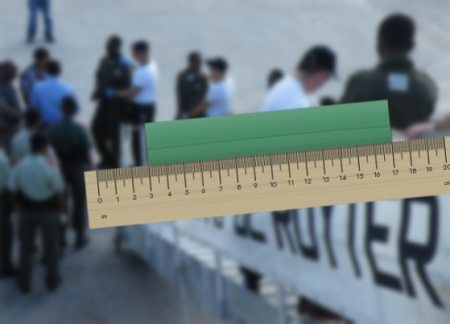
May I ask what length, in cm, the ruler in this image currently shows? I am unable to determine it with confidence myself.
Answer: 14 cm
